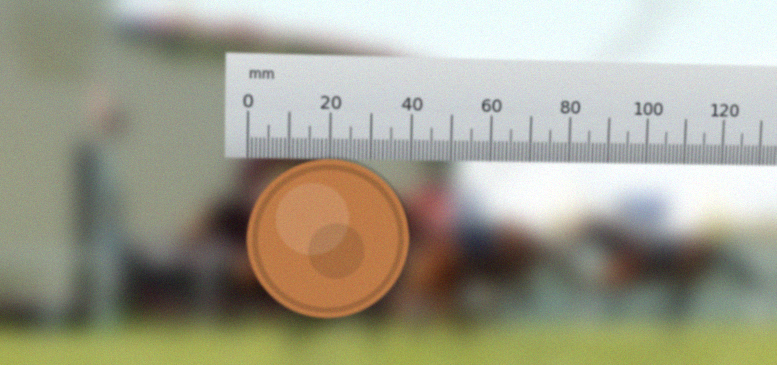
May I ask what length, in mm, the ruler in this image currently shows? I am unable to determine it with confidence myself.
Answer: 40 mm
